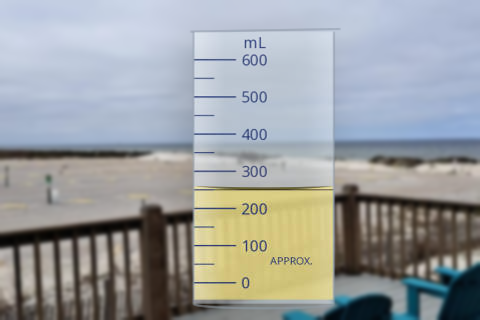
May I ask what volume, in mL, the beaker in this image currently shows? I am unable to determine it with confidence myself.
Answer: 250 mL
